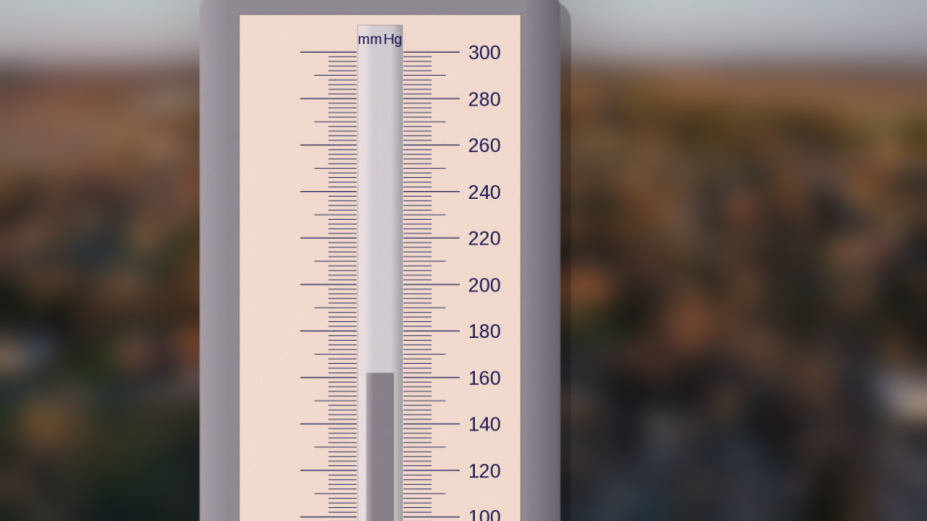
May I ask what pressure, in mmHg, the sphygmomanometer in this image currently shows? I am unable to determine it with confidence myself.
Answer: 162 mmHg
